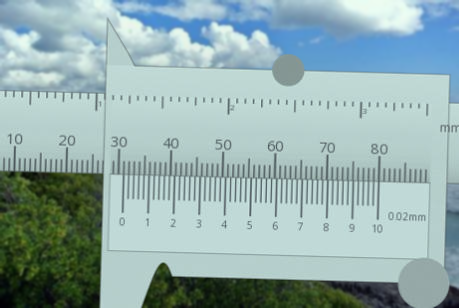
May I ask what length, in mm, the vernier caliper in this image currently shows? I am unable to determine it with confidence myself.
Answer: 31.0 mm
